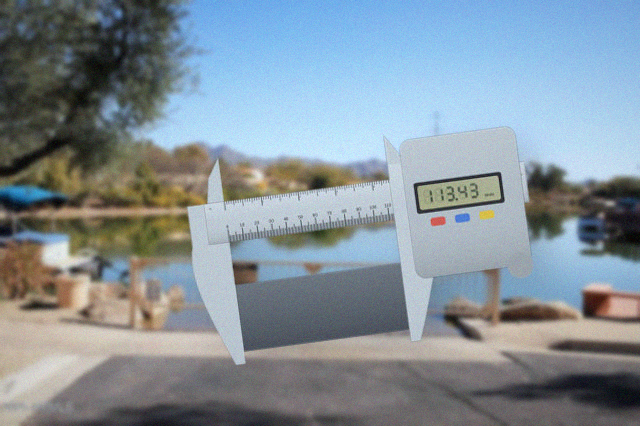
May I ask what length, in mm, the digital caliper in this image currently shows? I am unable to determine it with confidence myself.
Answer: 113.43 mm
